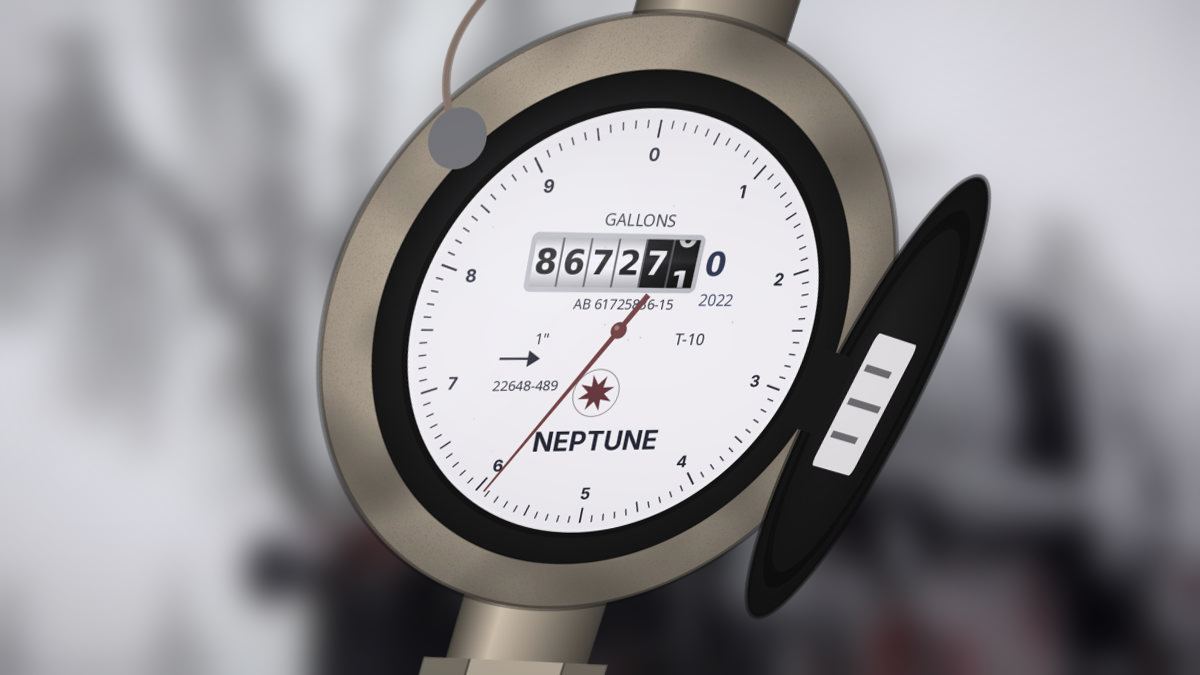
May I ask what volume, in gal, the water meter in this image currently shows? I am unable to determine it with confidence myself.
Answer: 8672705.9 gal
